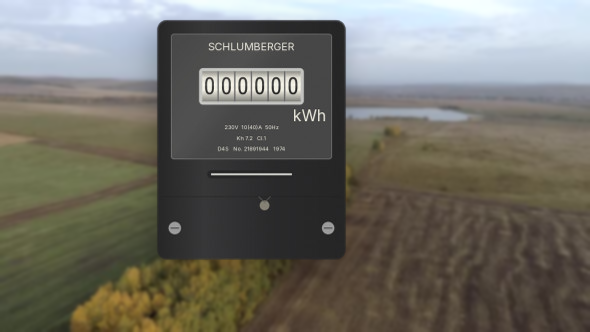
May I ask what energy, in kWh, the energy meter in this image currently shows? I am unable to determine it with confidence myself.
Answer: 0 kWh
